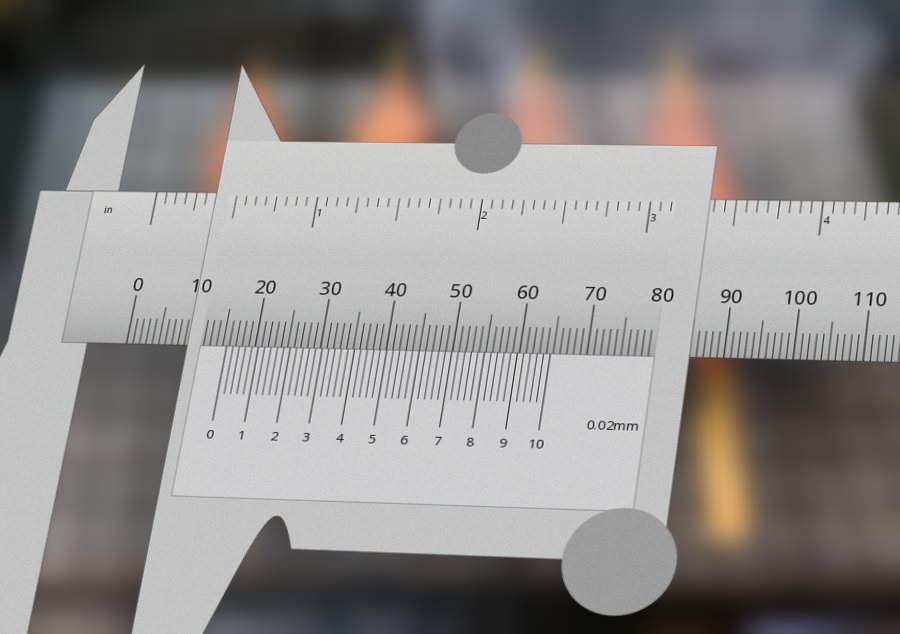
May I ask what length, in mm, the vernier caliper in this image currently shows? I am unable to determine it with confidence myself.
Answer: 15.6 mm
